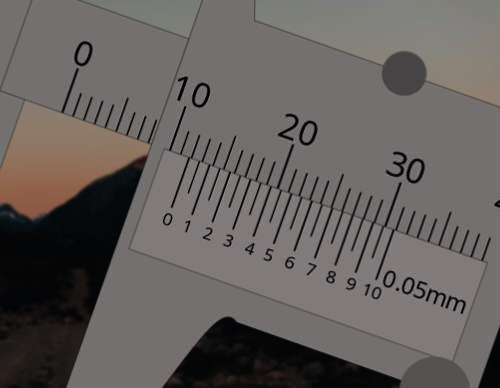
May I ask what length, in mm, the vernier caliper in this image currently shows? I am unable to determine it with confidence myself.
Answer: 11.8 mm
